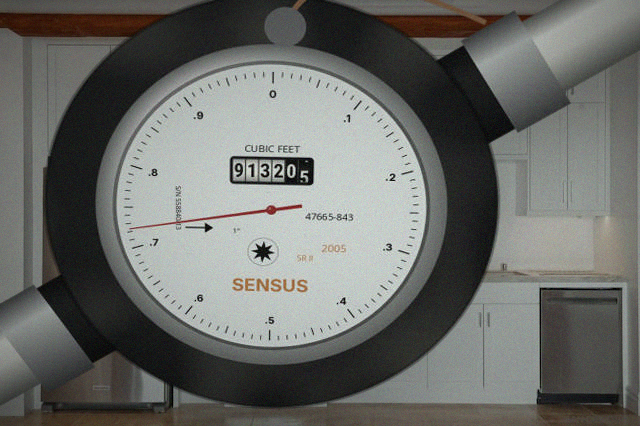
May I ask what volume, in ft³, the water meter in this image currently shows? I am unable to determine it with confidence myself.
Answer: 913204.72 ft³
